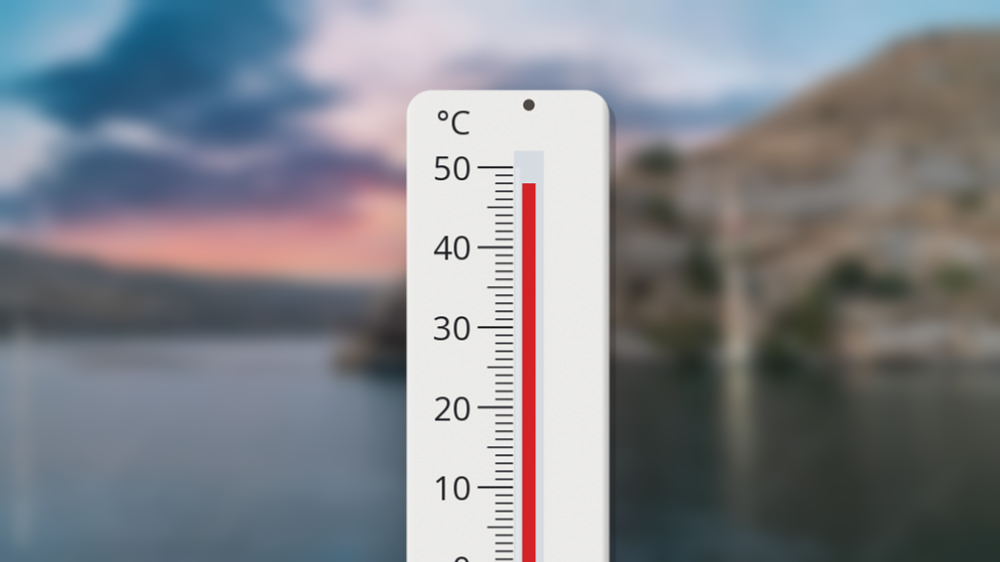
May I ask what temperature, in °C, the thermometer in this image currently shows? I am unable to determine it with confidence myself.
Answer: 48 °C
